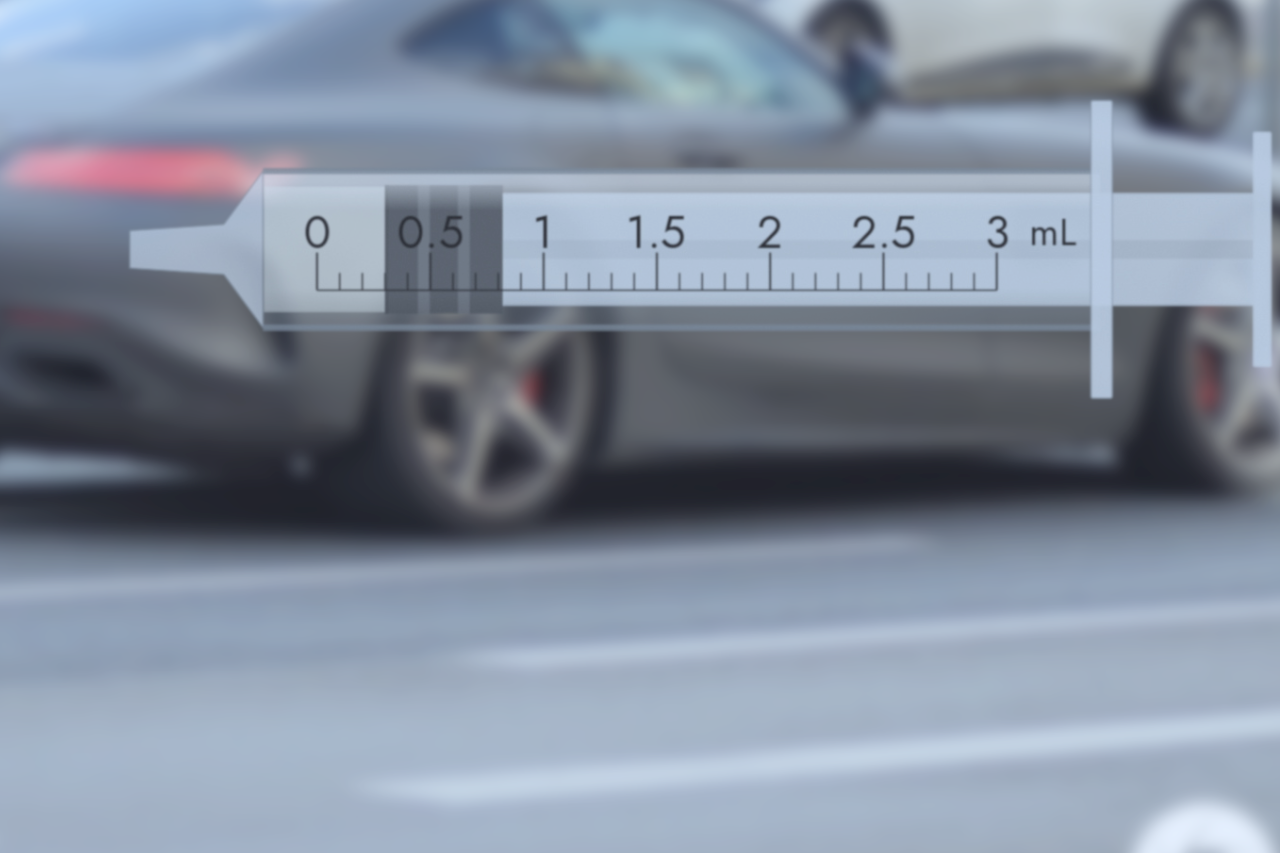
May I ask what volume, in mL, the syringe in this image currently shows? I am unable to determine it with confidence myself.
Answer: 0.3 mL
